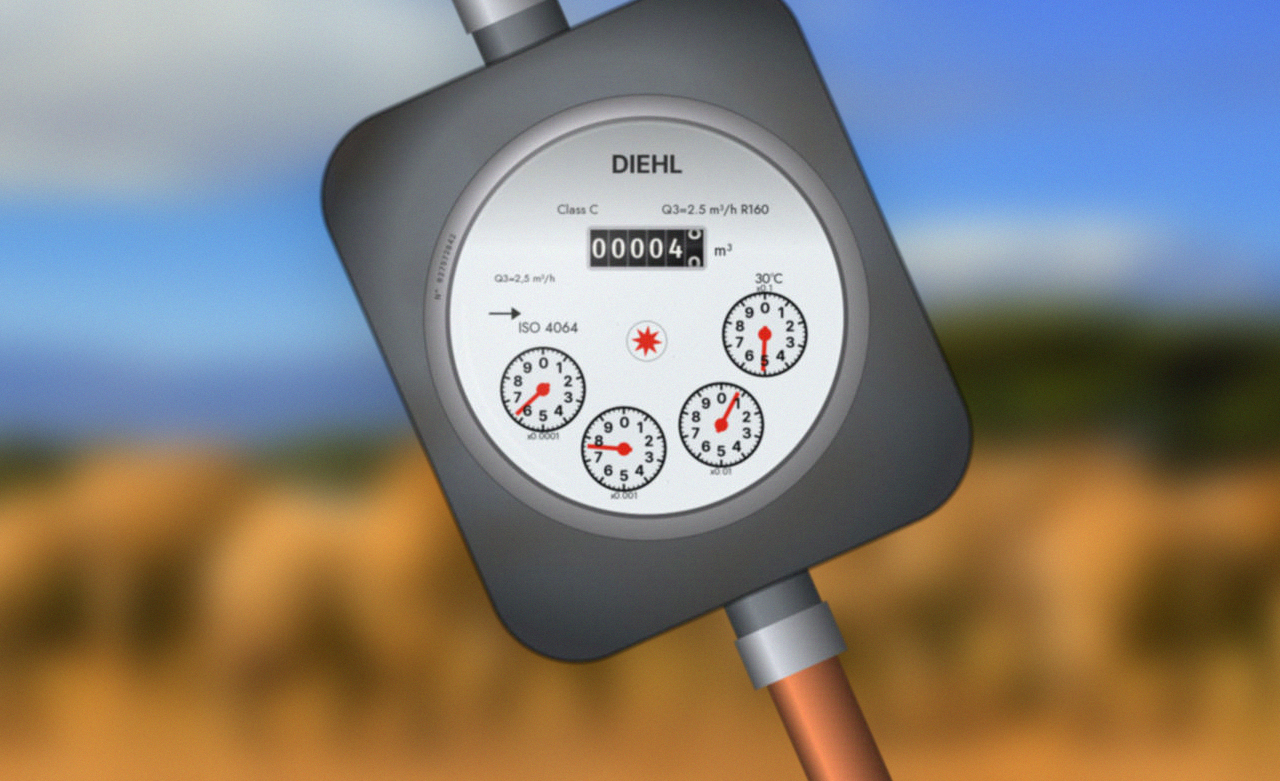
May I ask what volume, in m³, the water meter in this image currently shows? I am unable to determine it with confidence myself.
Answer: 48.5076 m³
